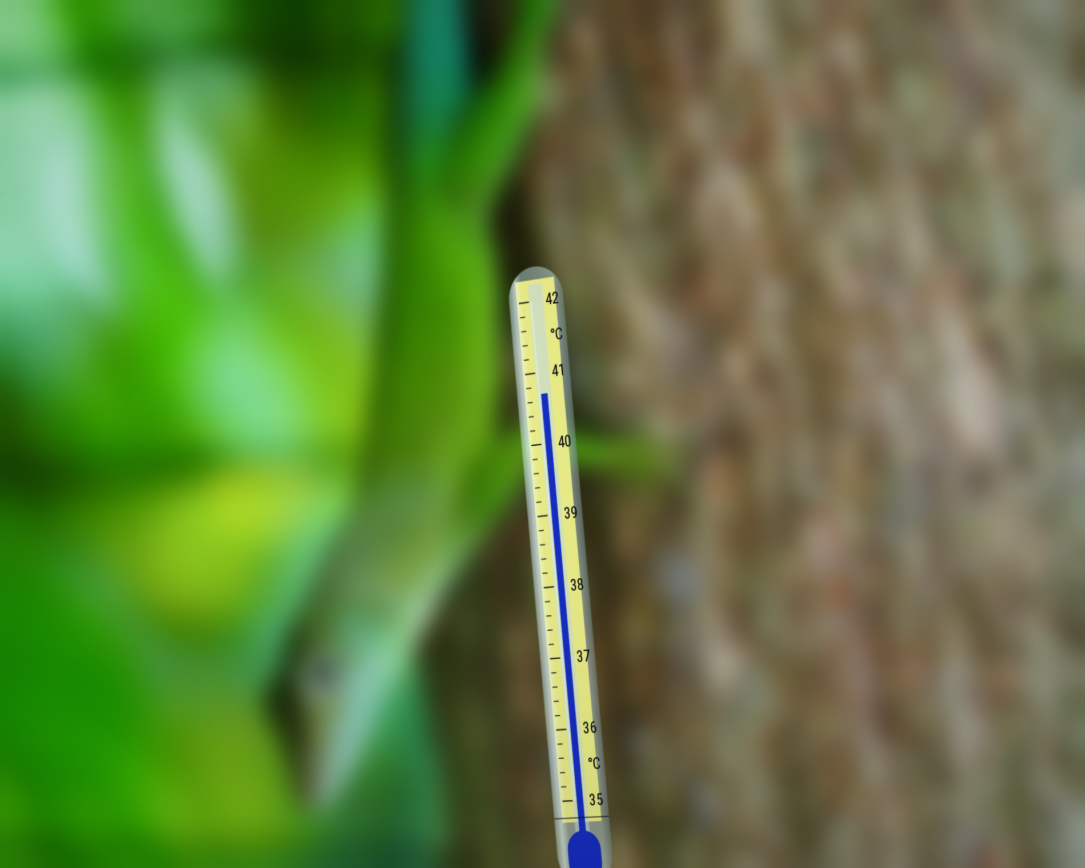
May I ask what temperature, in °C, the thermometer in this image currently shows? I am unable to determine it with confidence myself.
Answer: 40.7 °C
